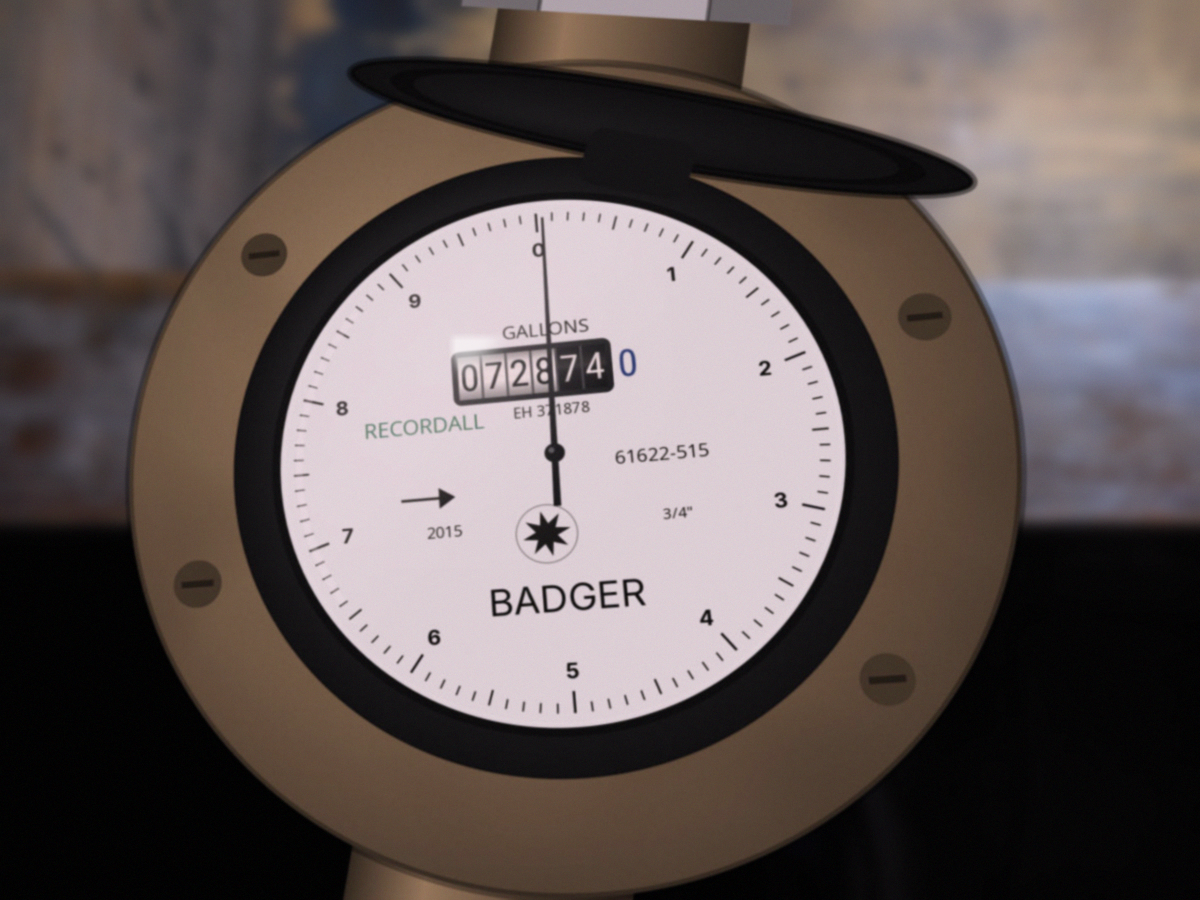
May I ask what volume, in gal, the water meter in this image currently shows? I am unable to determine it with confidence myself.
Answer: 728740.0 gal
